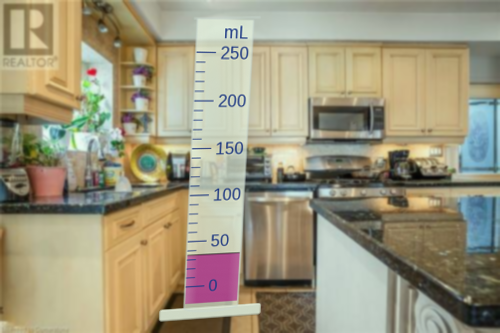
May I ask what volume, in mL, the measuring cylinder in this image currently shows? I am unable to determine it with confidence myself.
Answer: 35 mL
